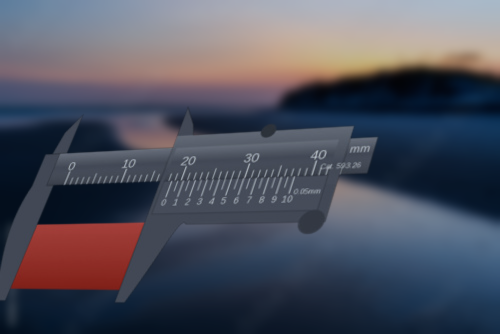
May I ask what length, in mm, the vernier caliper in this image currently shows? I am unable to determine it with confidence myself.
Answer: 18.5 mm
